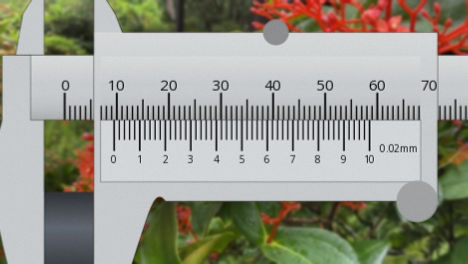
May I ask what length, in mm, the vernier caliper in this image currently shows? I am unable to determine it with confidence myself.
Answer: 9.5 mm
